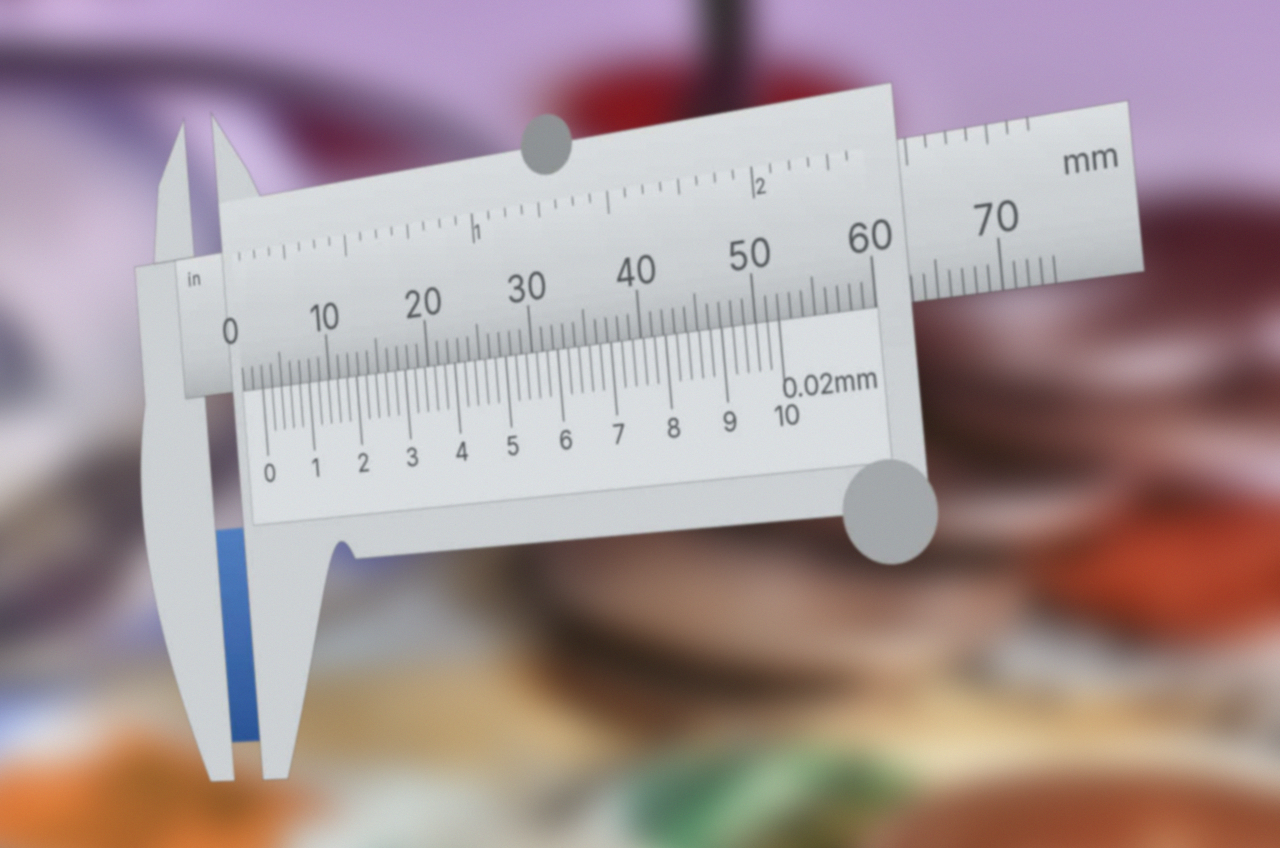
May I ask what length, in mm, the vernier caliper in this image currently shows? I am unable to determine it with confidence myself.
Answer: 3.0 mm
